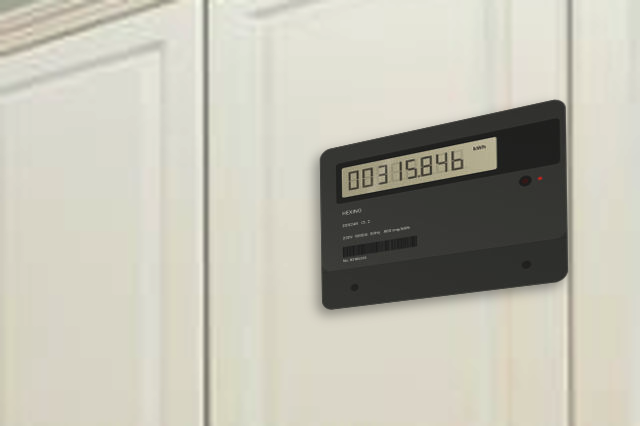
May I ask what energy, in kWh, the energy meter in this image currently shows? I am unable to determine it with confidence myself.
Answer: 315.846 kWh
